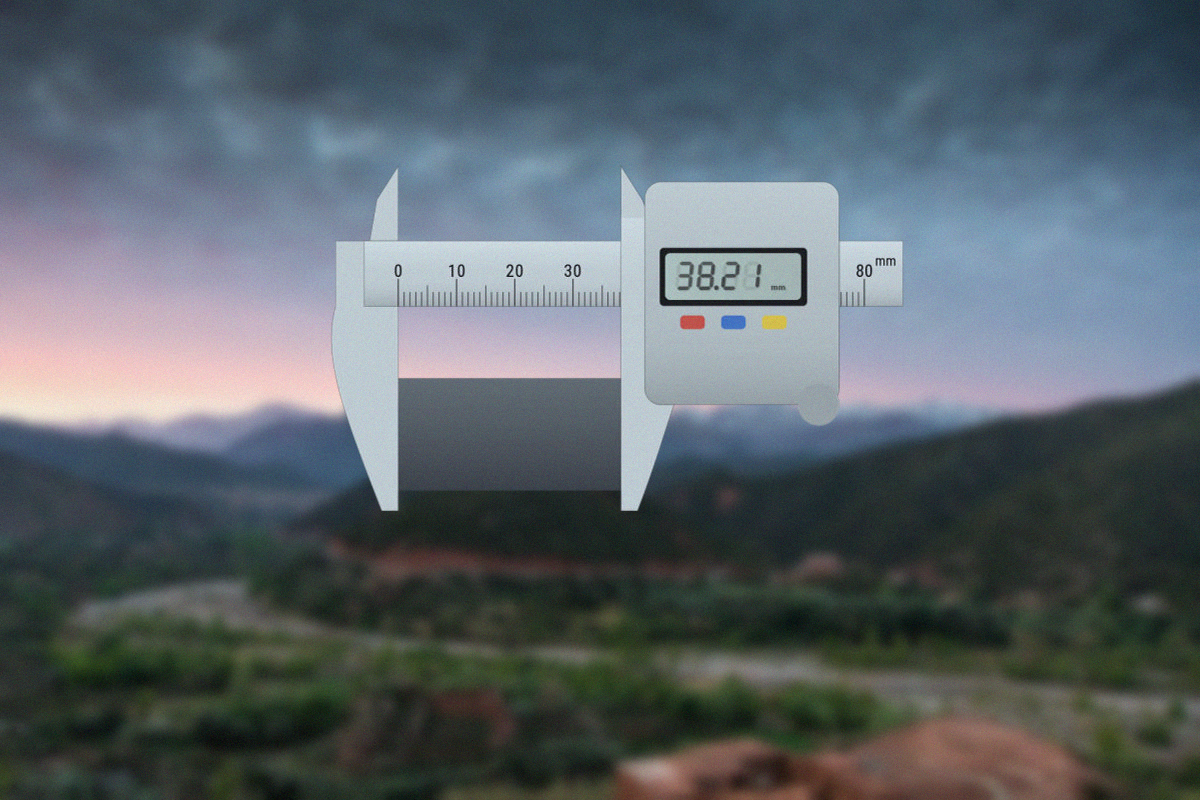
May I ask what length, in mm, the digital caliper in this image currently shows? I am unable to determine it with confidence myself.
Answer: 38.21 mm
